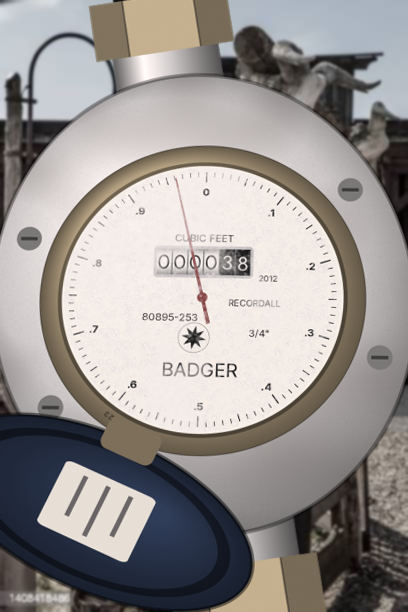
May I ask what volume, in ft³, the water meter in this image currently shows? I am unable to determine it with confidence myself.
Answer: 37.96 ft³
